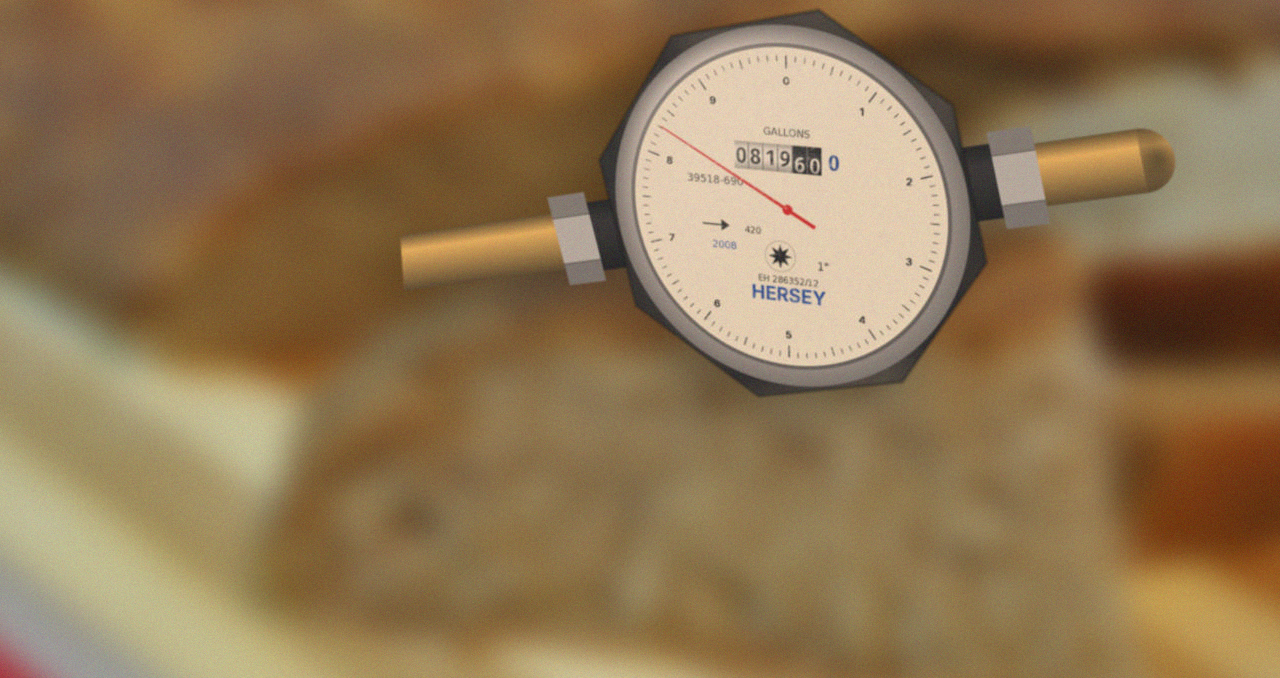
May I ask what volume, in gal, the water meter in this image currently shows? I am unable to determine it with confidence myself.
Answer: 819598.3 gal
